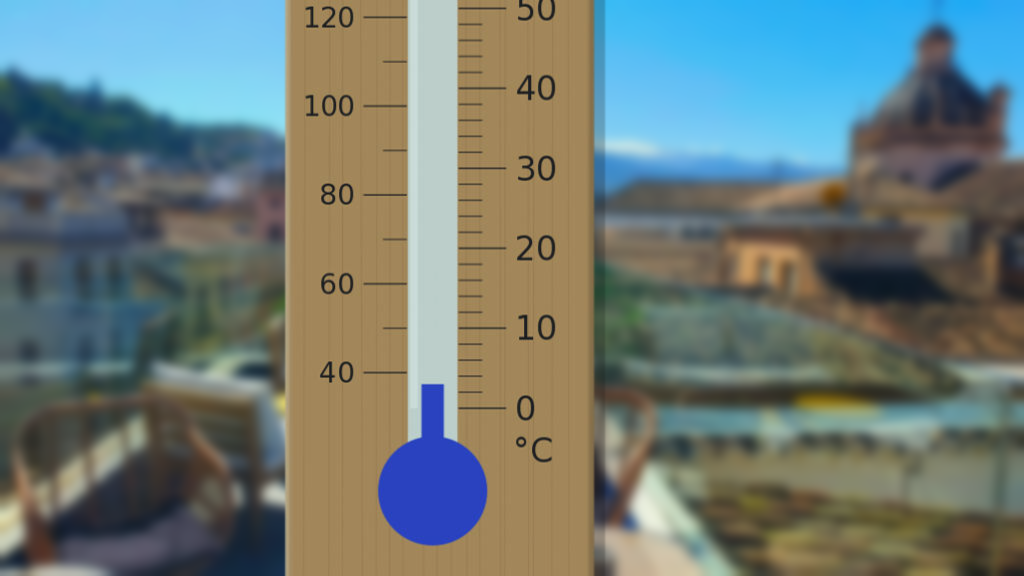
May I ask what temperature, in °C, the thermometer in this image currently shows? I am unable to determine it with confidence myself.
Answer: 3 °C
